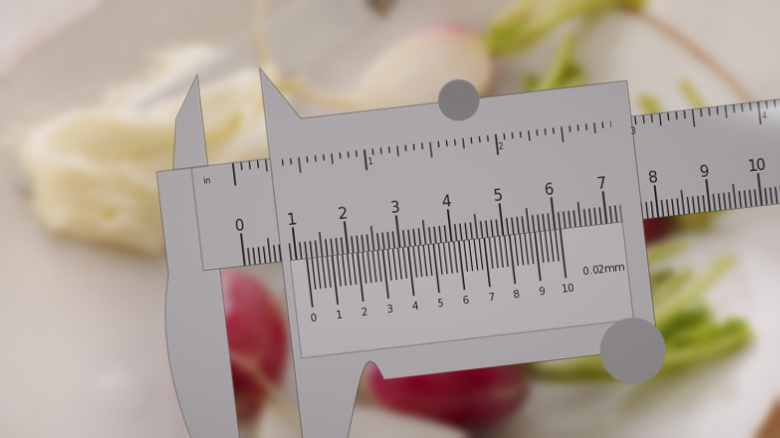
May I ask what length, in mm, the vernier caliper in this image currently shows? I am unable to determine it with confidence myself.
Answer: 12.0 mm
